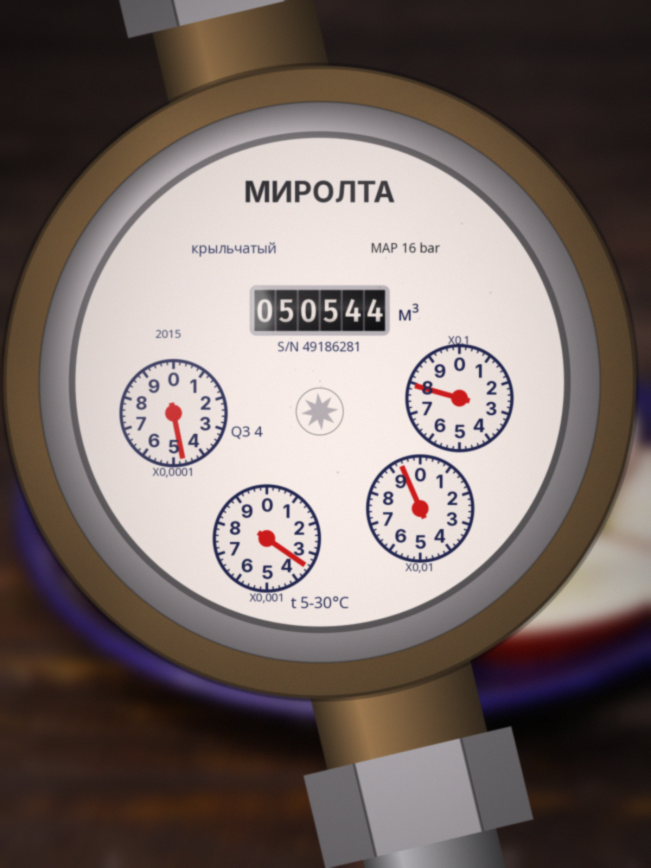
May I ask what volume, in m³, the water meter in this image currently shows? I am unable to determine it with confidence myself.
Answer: 50544.7934 m³
